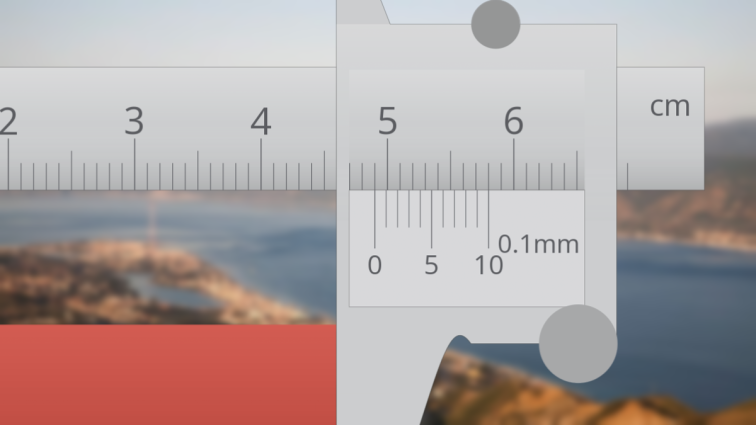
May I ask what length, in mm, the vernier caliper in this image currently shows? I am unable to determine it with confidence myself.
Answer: 49.0 mm
